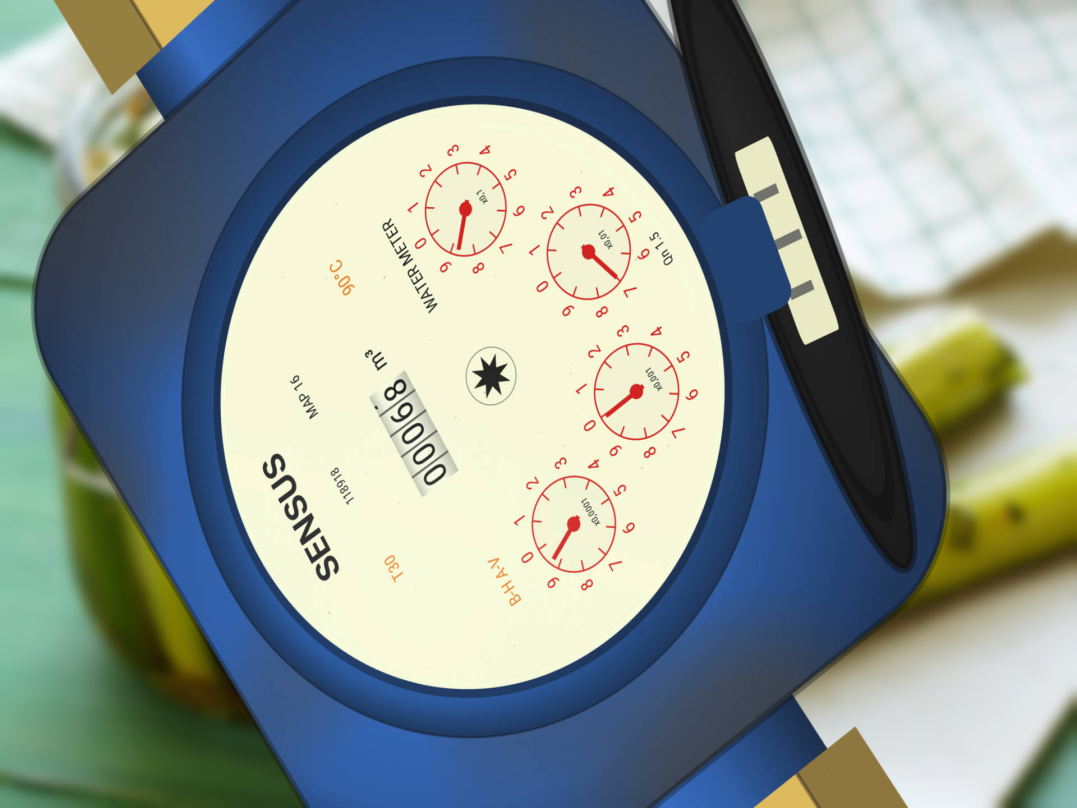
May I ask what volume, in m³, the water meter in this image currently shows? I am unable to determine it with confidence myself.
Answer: 67.8699 m³
